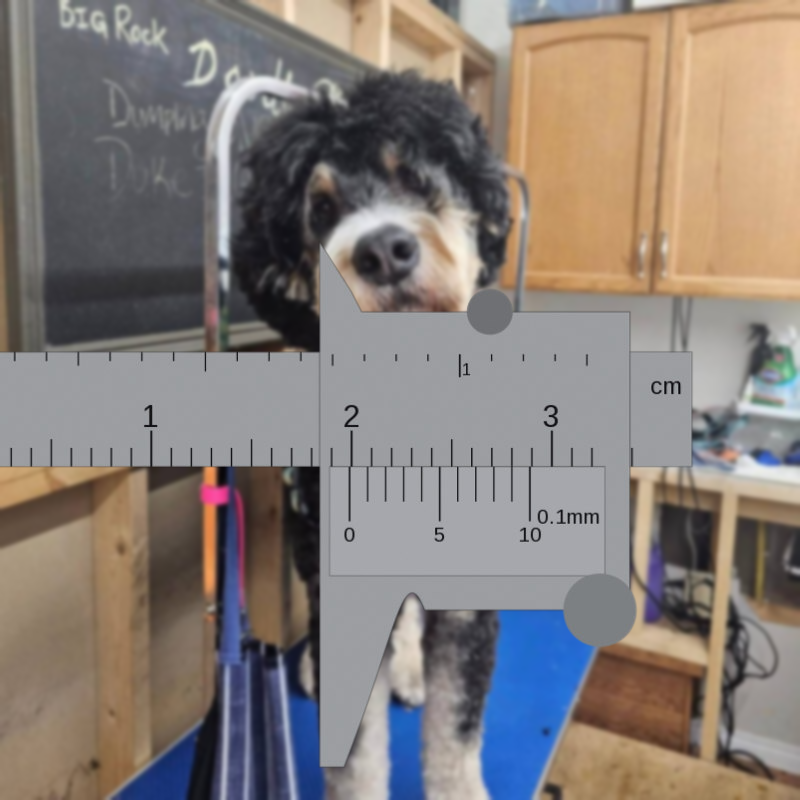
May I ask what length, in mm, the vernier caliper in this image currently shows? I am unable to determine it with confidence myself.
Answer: 19.9 mm
